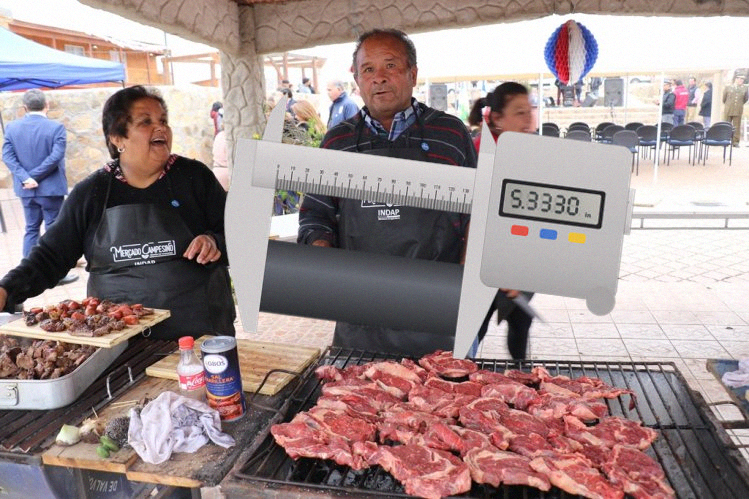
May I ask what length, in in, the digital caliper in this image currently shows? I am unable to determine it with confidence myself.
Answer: 5.3330 in
